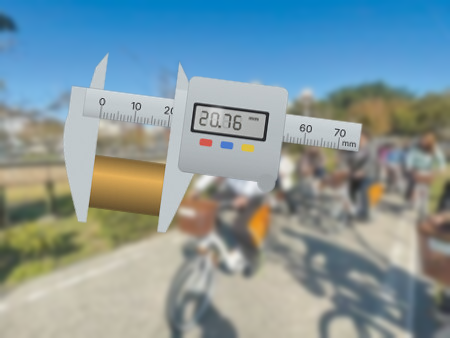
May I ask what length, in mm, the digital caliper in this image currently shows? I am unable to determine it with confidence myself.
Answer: 20.76 mm
